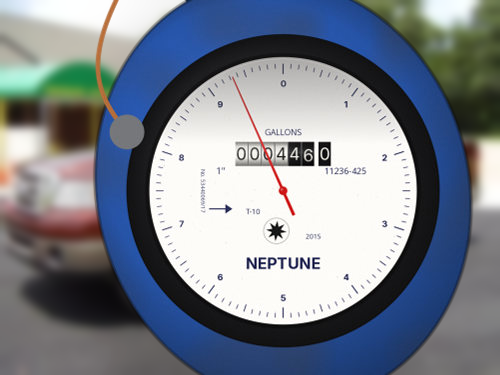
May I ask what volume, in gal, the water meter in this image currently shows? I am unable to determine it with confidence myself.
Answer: 4459.3 gal
